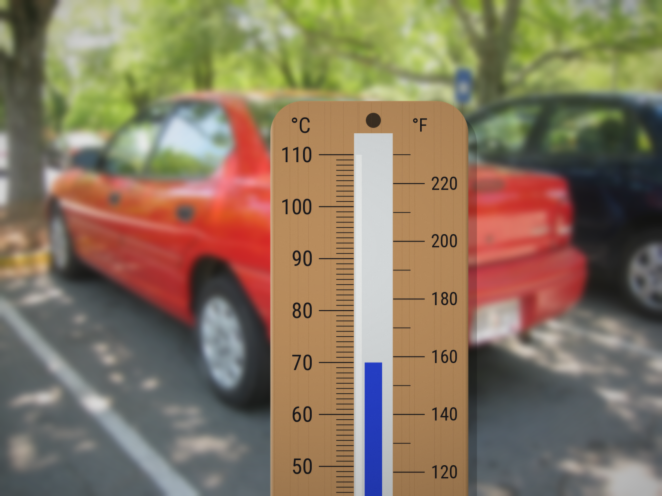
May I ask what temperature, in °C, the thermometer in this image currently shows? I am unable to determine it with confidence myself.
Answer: 70 °C
